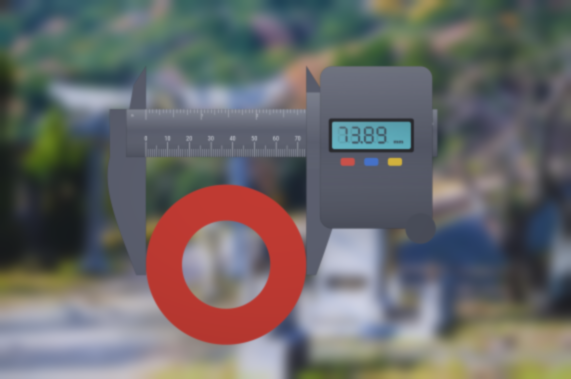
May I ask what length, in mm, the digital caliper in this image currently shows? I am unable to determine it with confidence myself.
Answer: 73.89 mm
